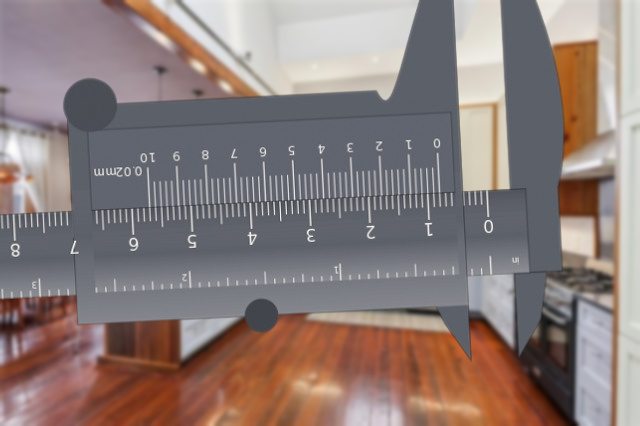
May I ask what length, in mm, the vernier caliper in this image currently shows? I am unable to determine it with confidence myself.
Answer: 8.0 mm
